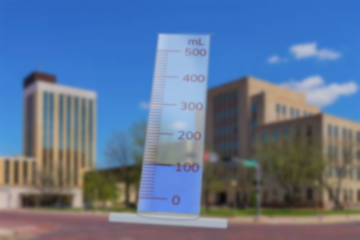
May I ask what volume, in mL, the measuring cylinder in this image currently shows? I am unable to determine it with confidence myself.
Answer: 100 mL
